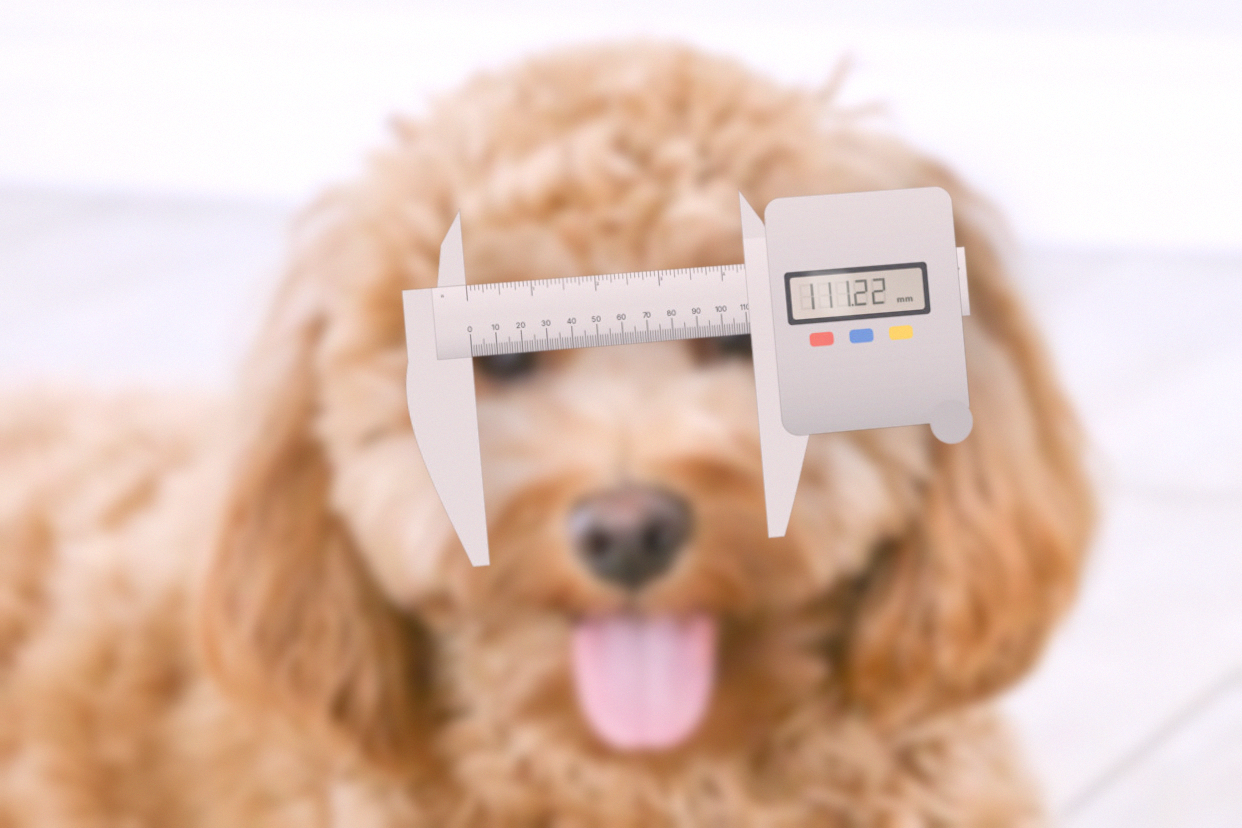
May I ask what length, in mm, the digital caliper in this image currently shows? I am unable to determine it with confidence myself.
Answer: 111.22 mm
